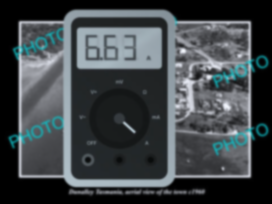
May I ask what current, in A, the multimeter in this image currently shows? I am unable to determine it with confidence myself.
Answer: 6.63 A
